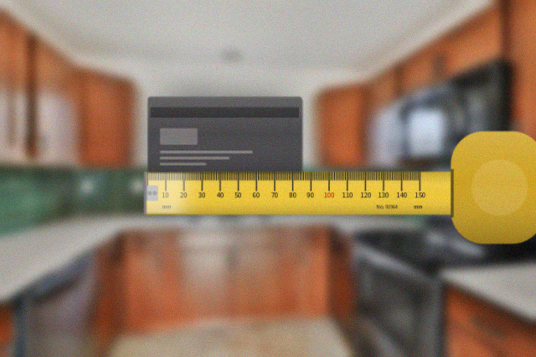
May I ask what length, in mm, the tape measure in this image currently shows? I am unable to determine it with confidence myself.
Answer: 85 mm
